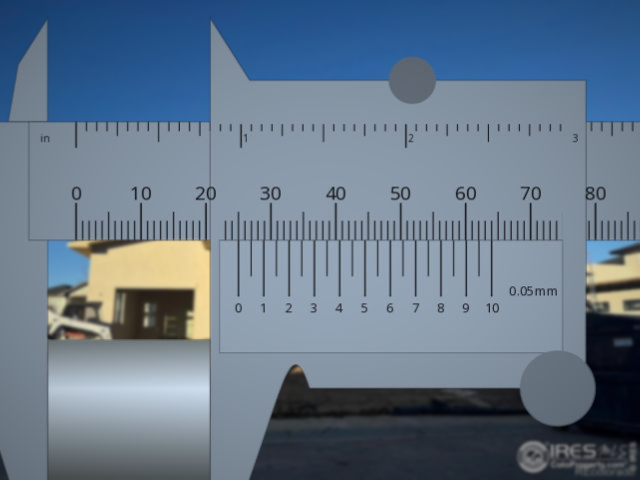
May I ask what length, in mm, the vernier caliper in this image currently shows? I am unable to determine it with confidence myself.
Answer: 25.0 mm
